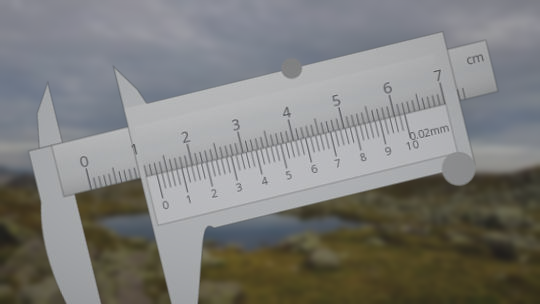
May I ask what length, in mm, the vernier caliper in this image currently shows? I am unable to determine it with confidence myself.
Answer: 13.0 mm
